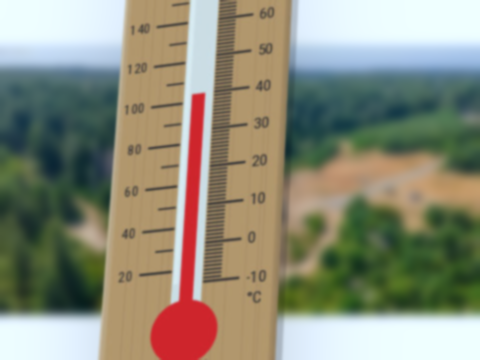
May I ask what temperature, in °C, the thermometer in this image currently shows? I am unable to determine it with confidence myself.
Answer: 40 °C
